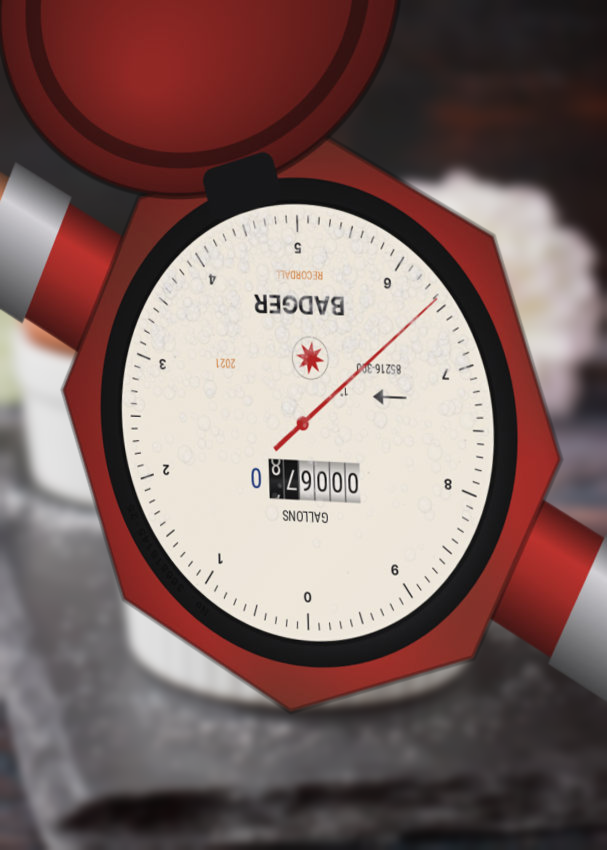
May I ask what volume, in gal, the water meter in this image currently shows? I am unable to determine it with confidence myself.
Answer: 6776.4 gal
